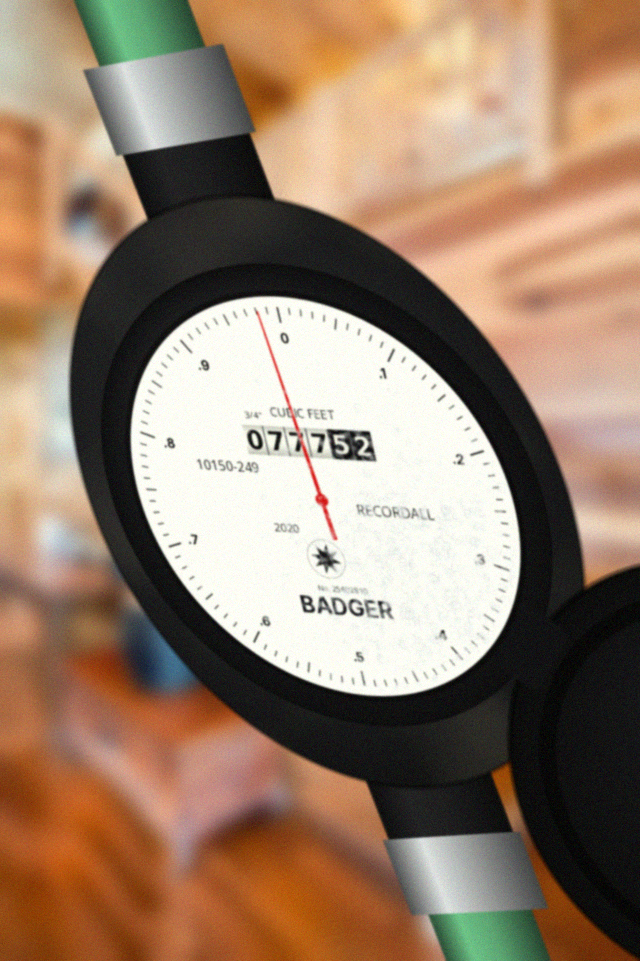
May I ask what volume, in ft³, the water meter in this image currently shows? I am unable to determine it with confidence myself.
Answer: 77751.98 ft³
